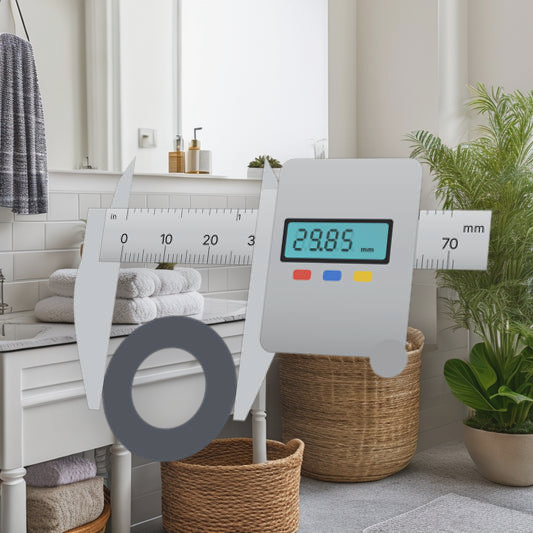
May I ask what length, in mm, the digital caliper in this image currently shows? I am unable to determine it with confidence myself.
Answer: 29.85 mm
